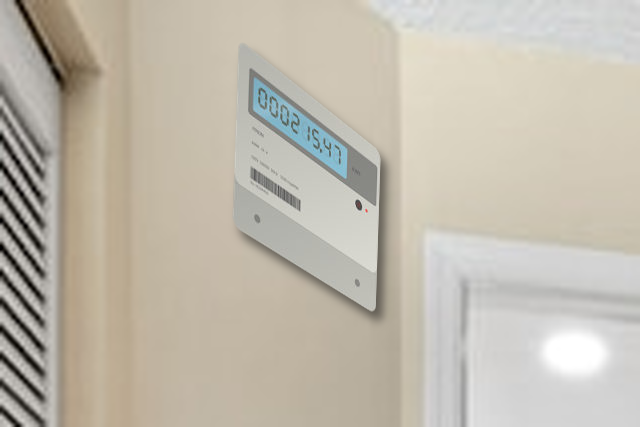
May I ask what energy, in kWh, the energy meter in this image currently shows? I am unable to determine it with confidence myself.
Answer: 215.47 kWh
